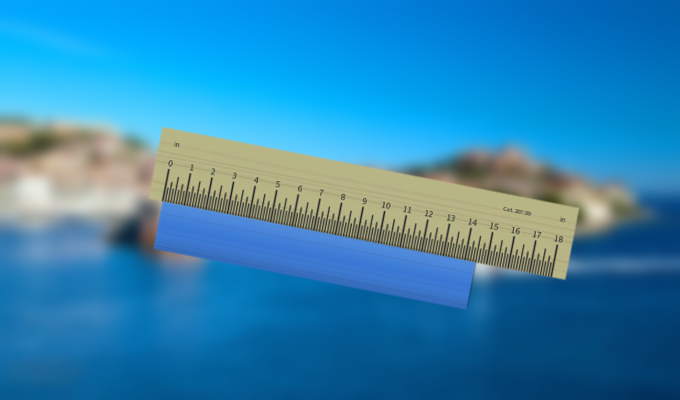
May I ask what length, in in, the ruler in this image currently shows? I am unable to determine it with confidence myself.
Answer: 14.5 in
